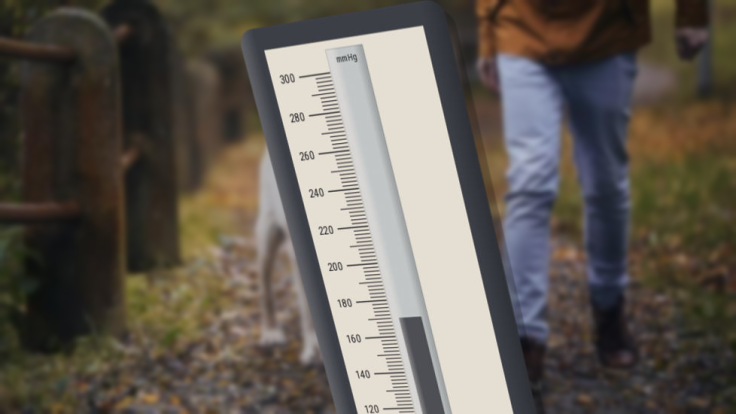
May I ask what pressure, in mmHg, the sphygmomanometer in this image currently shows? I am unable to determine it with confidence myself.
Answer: 170 mmHg
